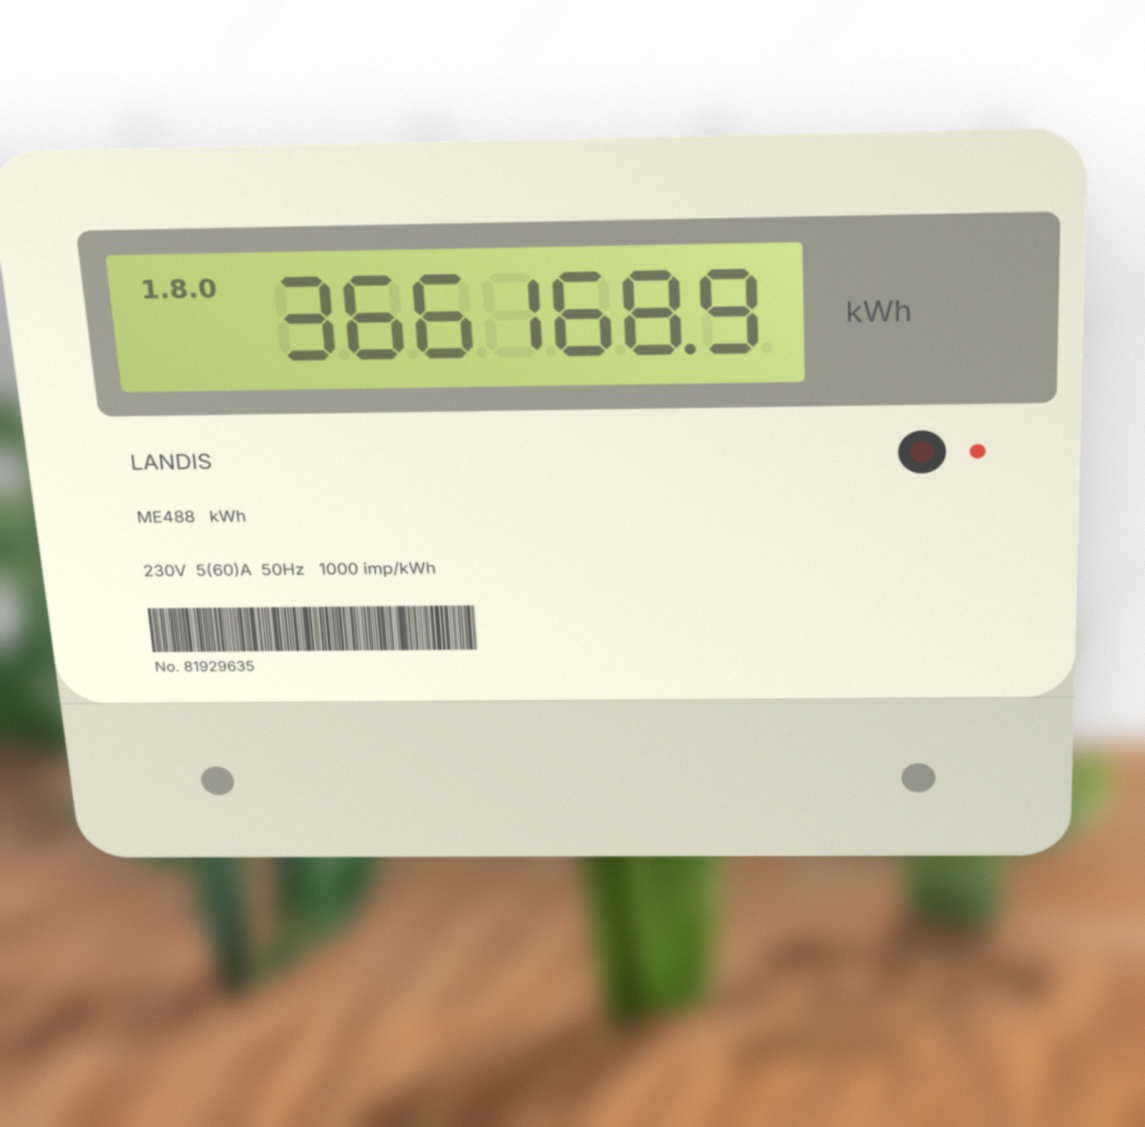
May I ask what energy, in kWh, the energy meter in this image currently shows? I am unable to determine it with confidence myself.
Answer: 366168.9 kWh
